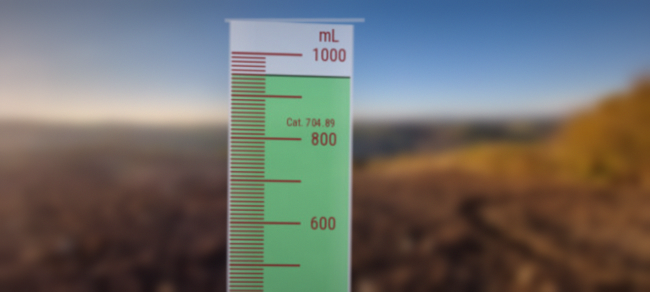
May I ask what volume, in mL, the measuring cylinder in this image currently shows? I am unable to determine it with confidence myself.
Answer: 950 mL
